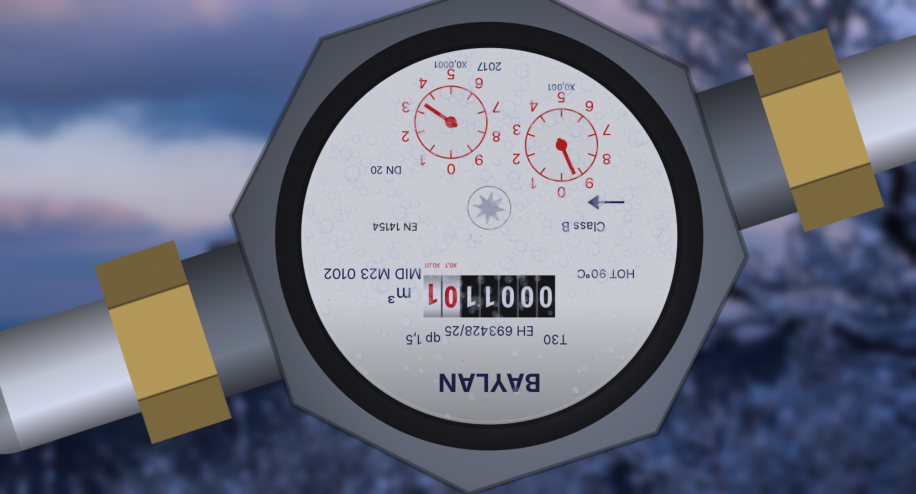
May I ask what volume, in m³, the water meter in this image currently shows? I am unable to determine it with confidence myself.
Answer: 11.0093 m³
